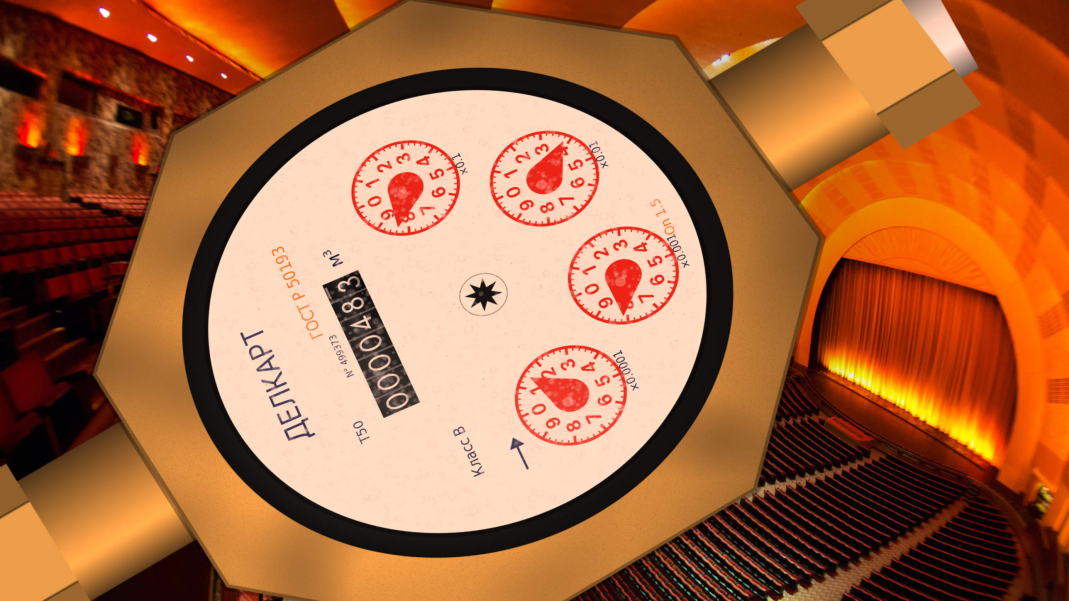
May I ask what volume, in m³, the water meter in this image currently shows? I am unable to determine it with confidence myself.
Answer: 482.8381 m³
